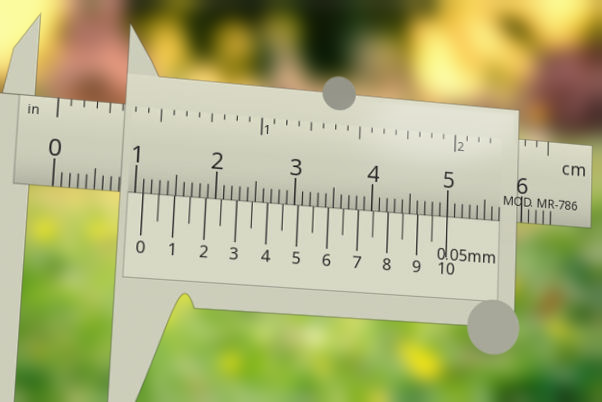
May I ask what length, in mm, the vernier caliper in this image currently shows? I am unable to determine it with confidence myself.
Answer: 11.0 mm
